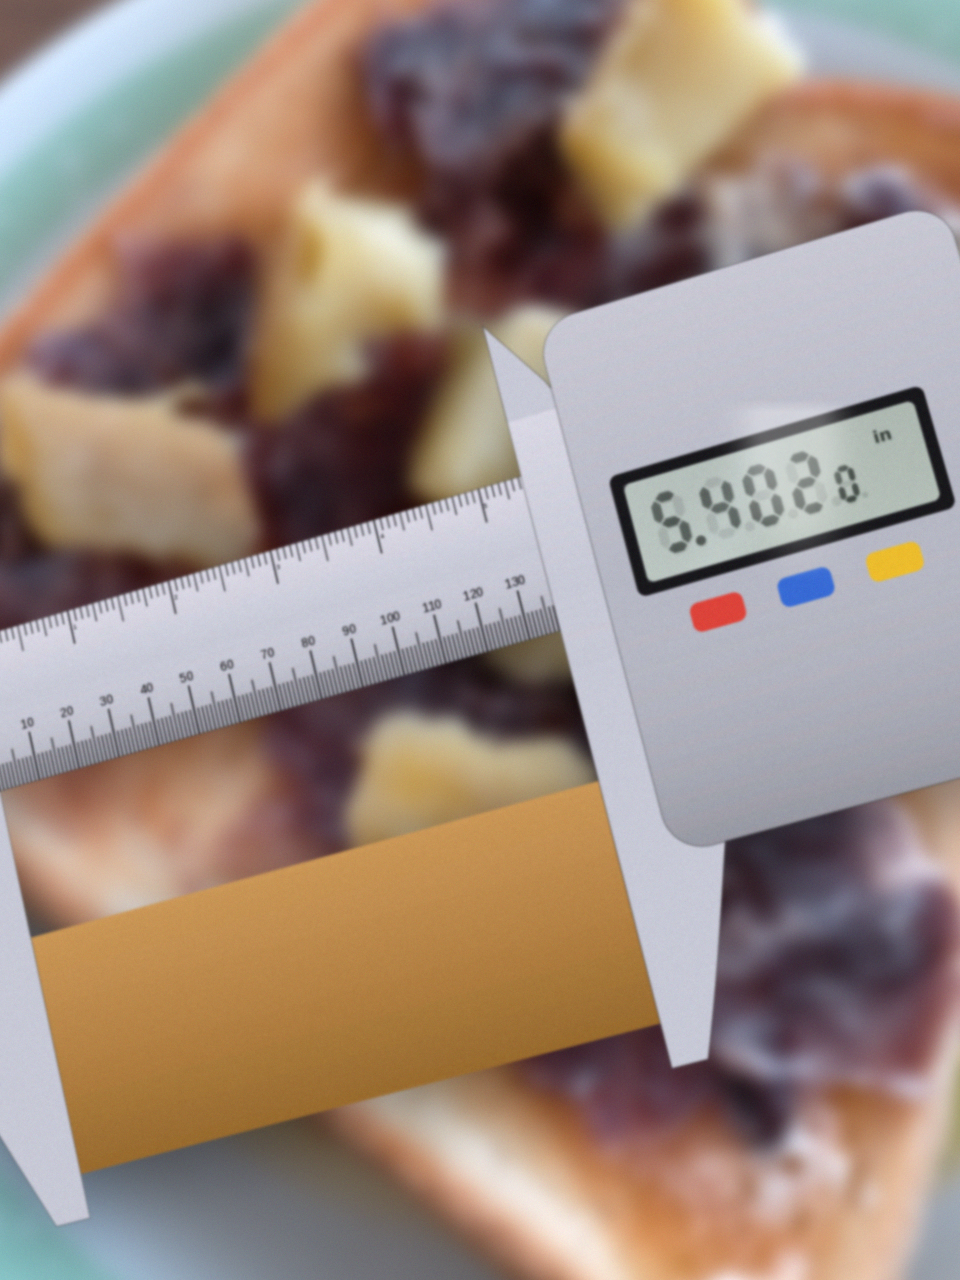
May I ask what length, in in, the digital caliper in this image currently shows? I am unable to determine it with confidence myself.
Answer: 5.4020 in
